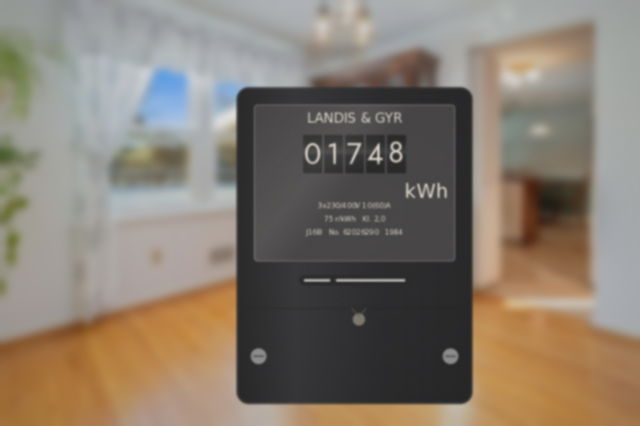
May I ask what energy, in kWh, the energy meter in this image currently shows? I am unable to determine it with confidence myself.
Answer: 1748 kWh
